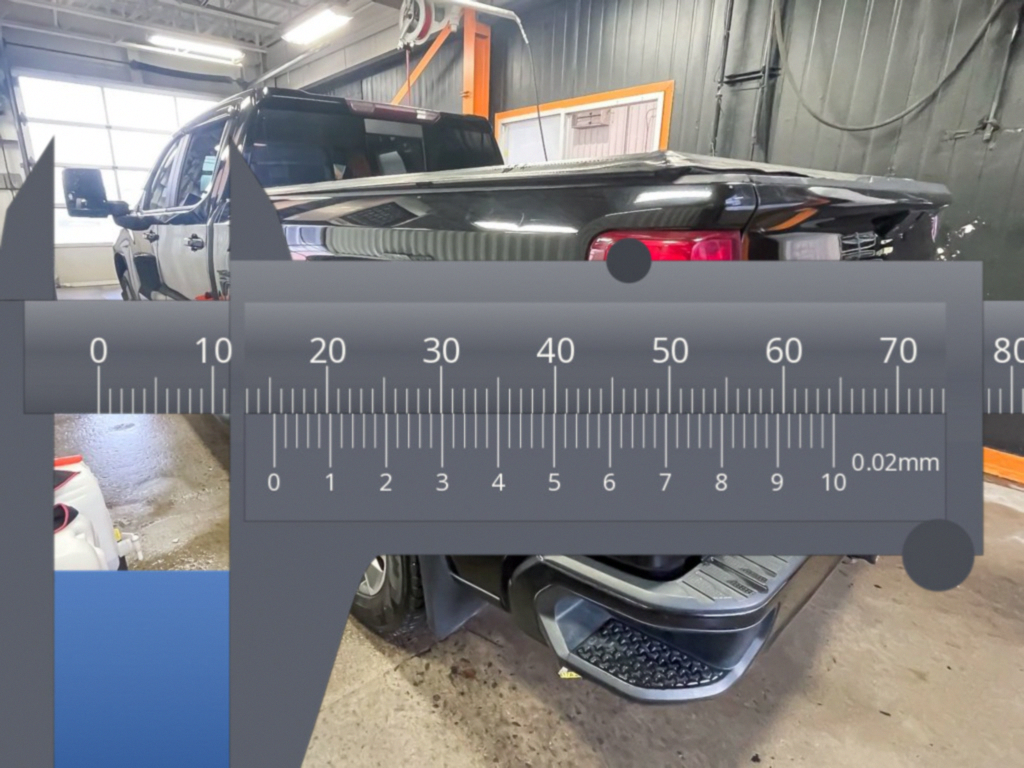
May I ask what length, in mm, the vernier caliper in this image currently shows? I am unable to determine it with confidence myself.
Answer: 15.4 mm
